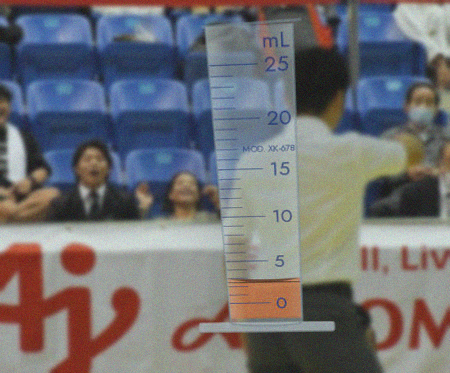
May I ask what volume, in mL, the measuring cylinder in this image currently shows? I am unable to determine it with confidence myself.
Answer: 2.5 mL
